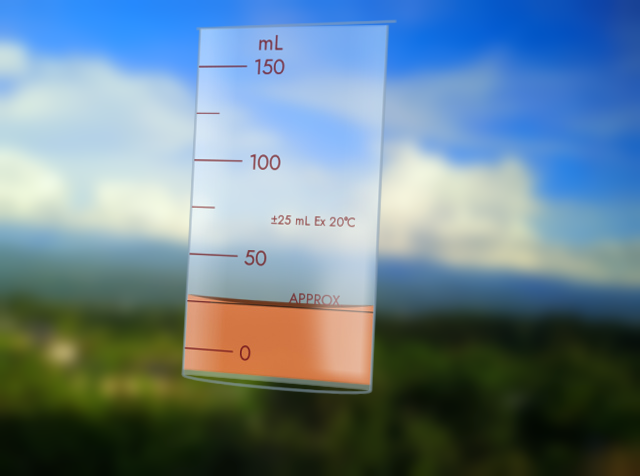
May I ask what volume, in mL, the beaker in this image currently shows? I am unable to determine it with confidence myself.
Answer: 25 mL
